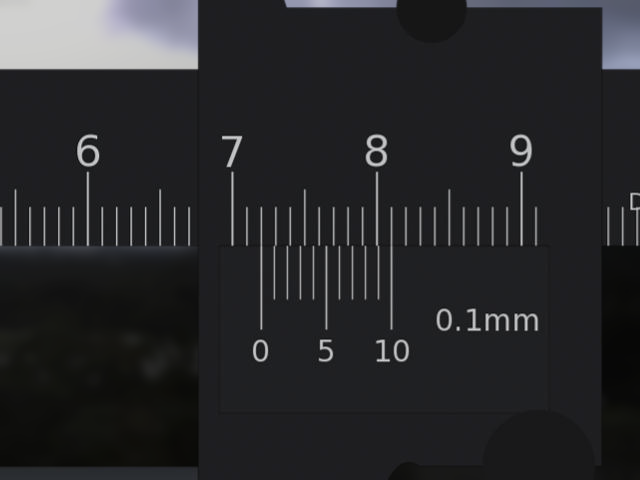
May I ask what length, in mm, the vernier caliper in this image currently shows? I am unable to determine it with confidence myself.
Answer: 72.0 mm
